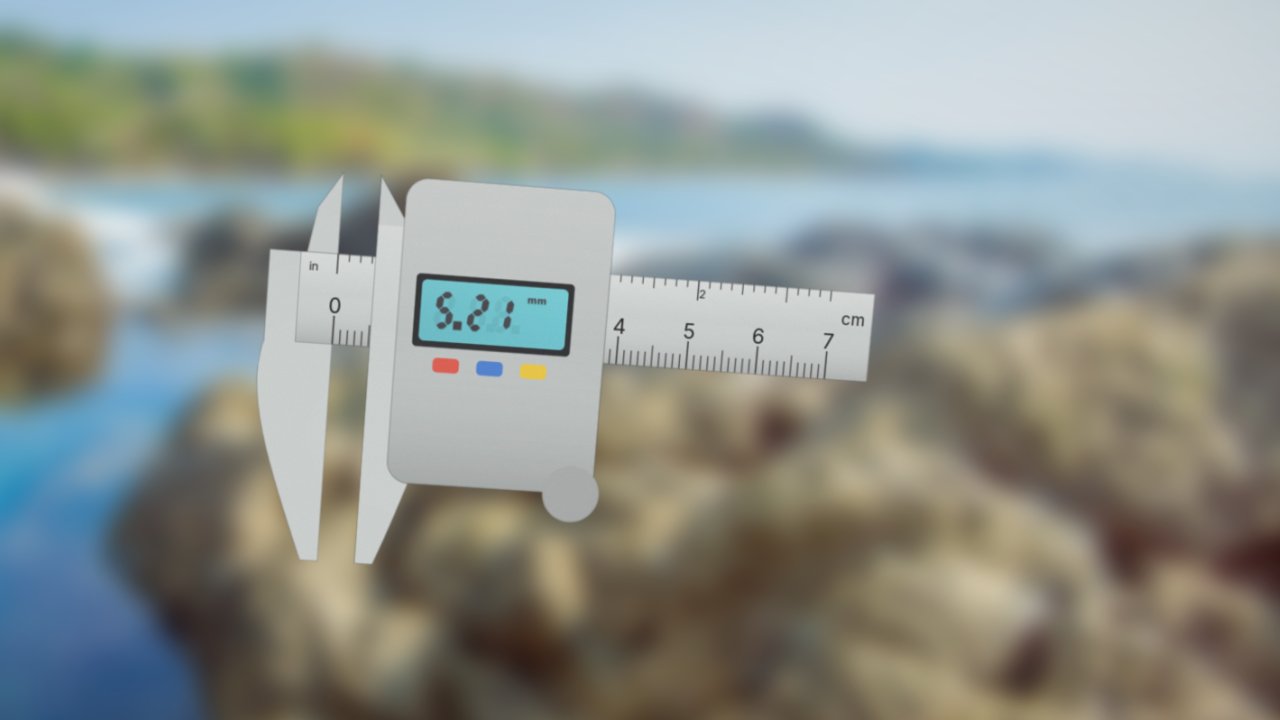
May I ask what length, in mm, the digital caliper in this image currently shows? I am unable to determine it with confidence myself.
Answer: 5.21 mm
